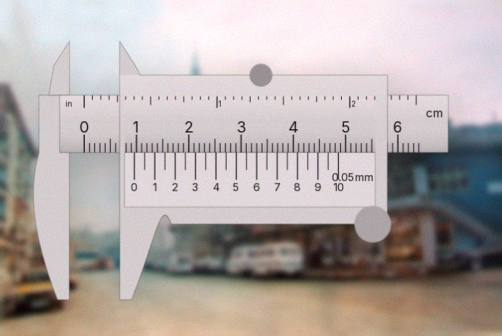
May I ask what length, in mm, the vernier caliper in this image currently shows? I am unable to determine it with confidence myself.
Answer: 9.6 mm
